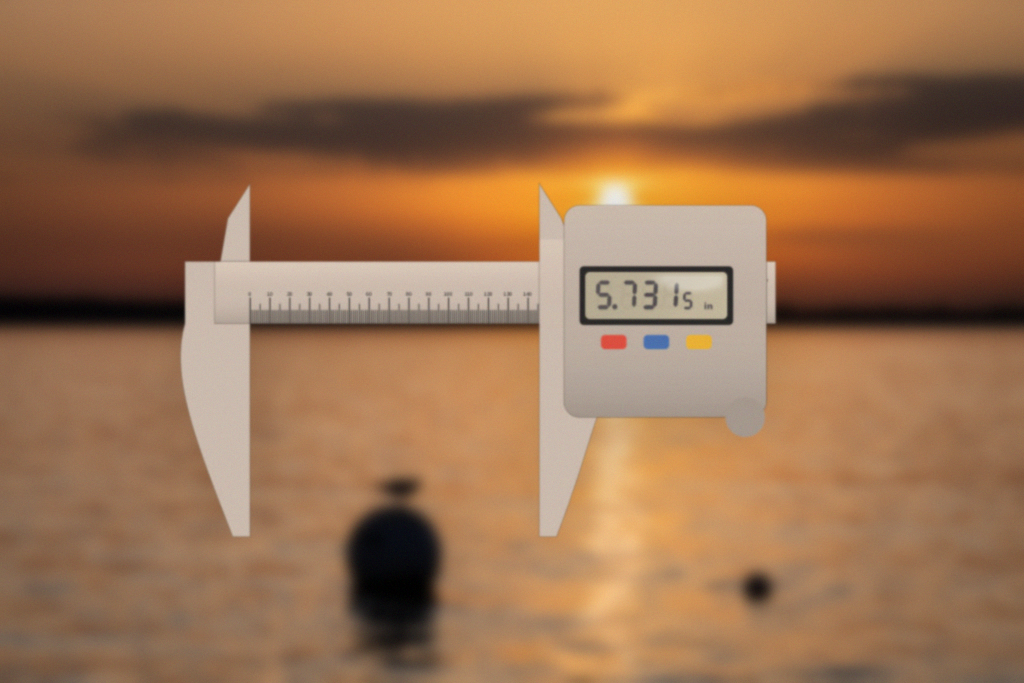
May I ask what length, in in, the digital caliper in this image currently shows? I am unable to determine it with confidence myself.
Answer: 5.7315 in
